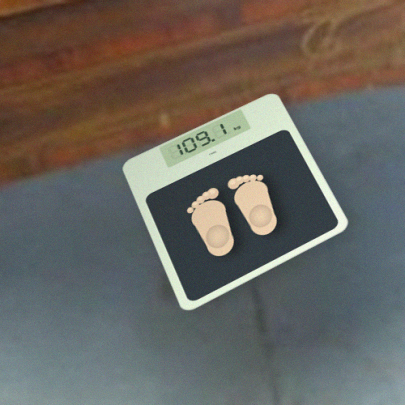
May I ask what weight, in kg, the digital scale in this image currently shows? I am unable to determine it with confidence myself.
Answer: 109.1 kg
